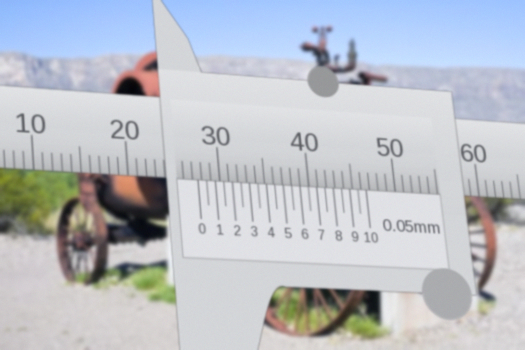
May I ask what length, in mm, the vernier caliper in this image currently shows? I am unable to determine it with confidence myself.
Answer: 27.6 mm
